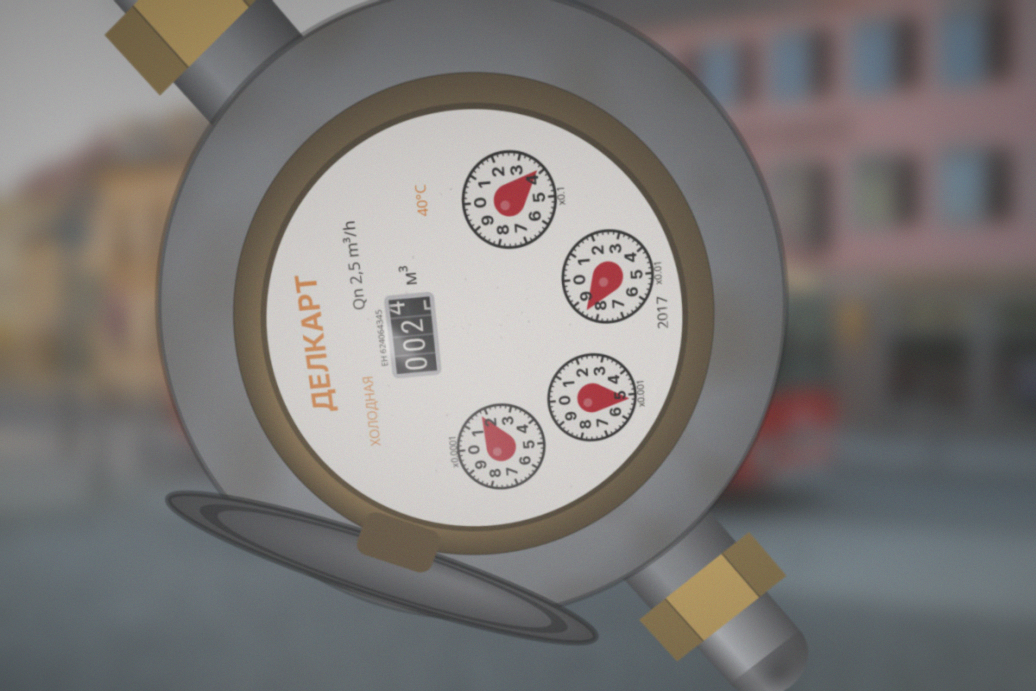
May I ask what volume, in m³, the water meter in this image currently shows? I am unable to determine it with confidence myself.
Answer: 24.3851 m³
